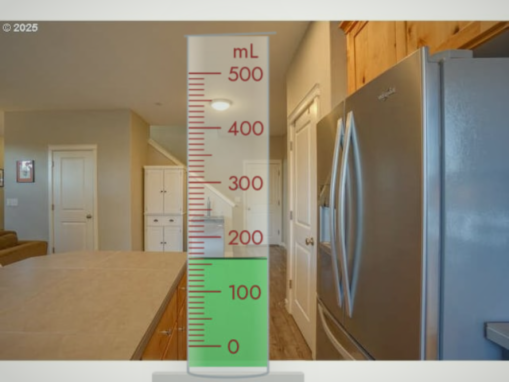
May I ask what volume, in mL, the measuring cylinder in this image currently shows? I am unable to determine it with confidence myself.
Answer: 160 mL
